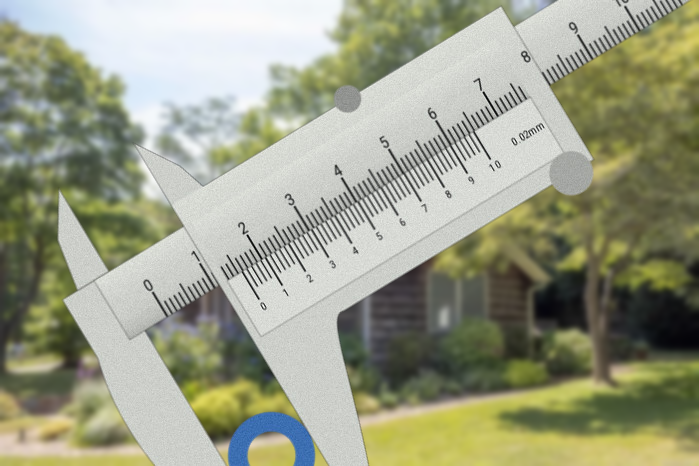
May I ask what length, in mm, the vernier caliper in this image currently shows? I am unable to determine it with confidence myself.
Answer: 15.8 mm
